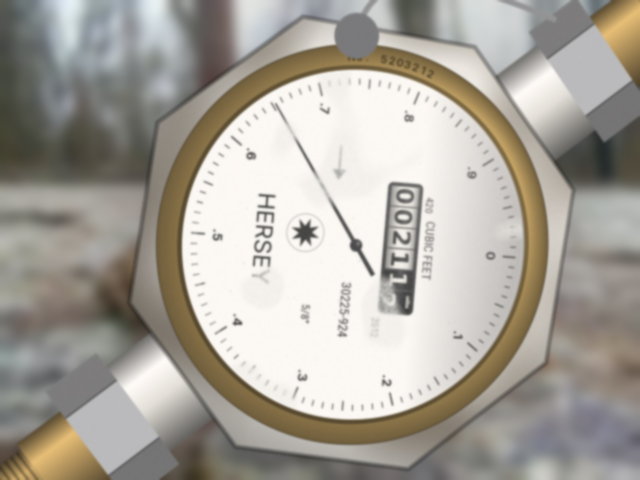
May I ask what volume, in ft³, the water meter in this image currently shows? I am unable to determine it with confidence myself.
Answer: 2111.65 ft³
